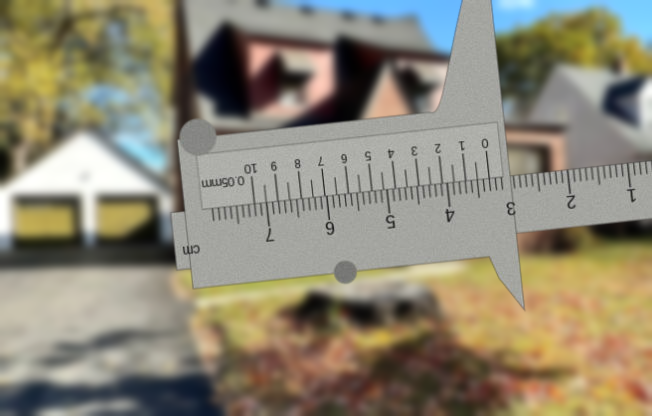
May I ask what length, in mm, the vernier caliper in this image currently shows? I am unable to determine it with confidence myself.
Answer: 33.0 mm
